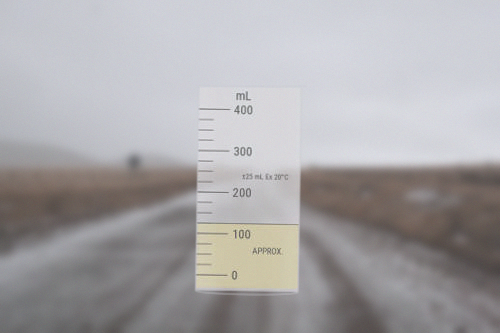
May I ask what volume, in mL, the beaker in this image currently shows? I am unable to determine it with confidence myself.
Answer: 125 mL
